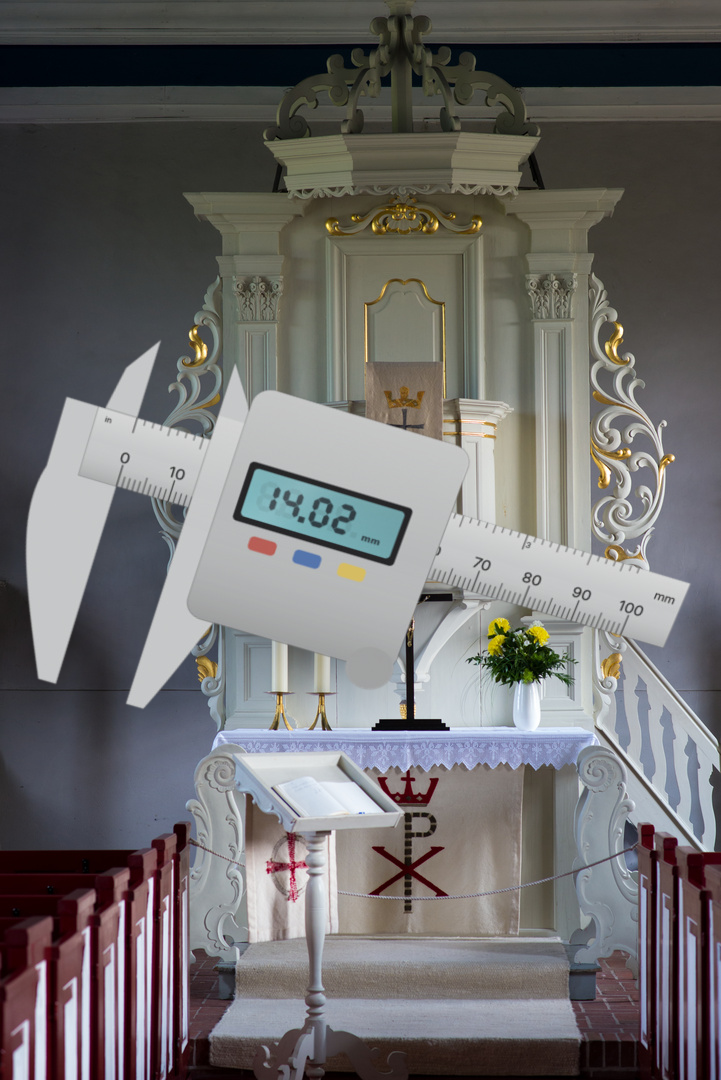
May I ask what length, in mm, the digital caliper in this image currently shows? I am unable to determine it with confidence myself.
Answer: 14.02 mm
